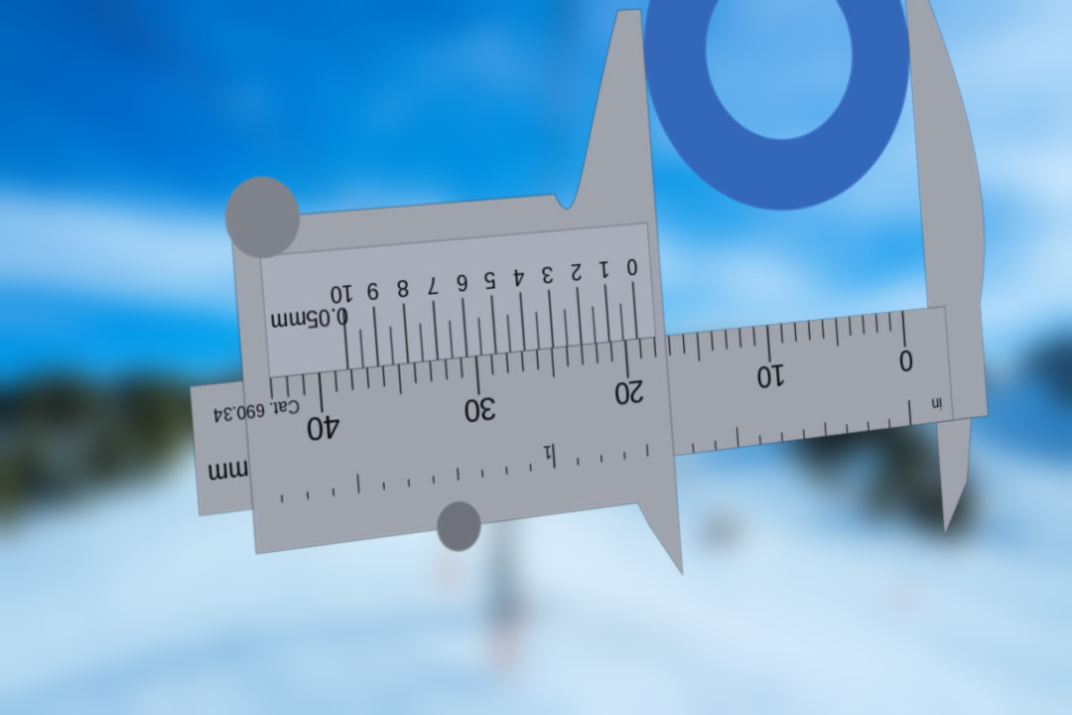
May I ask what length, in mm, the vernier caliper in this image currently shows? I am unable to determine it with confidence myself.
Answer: 19.2 mm
